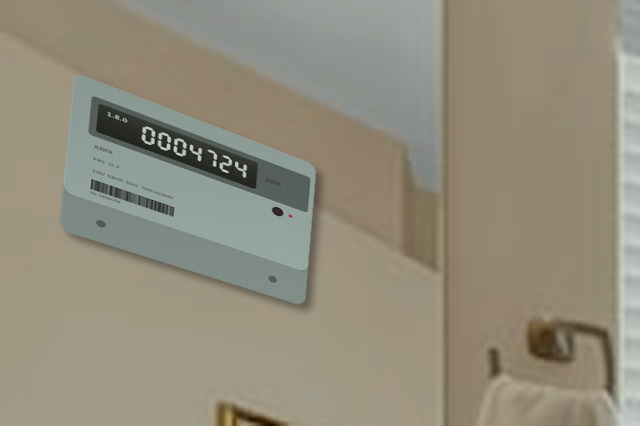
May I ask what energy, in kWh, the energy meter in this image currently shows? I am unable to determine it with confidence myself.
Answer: 4724 kWh
